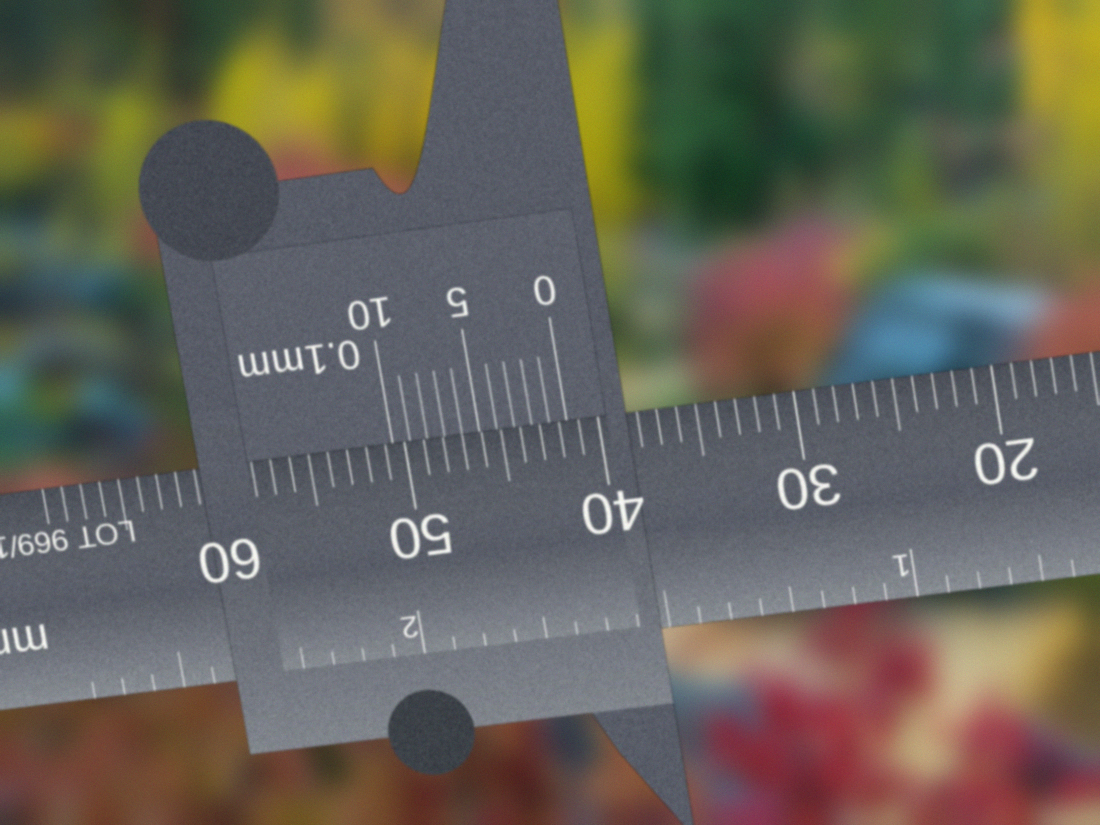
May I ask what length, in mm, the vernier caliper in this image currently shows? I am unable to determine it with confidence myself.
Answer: 41.6 mm
